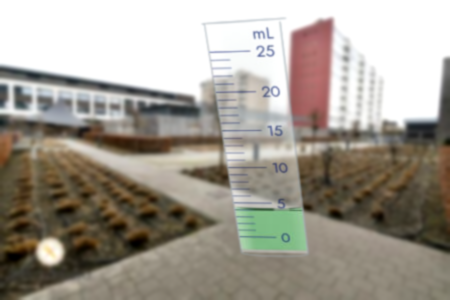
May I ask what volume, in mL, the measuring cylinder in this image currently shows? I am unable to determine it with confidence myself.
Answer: 4 mL
